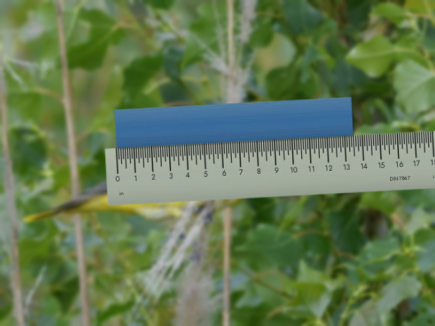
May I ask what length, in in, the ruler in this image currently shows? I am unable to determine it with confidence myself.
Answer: 13.5 in
